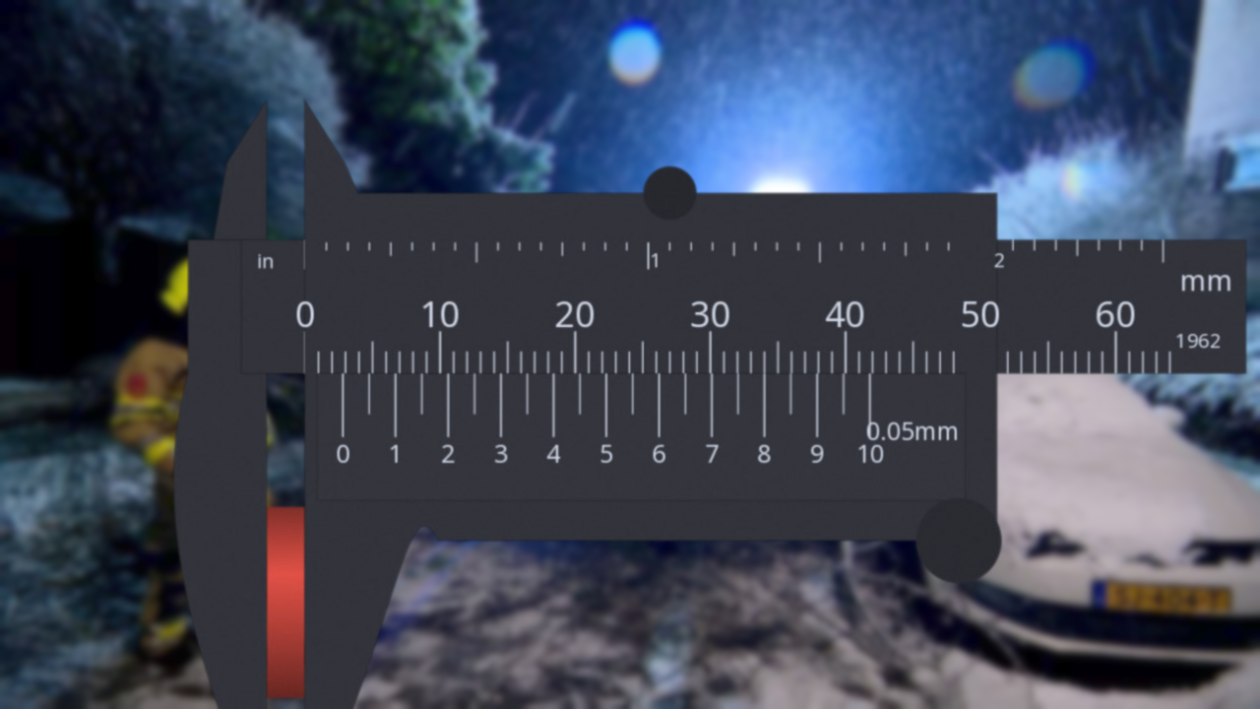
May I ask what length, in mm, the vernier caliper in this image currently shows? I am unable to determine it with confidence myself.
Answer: 2.8 mm
